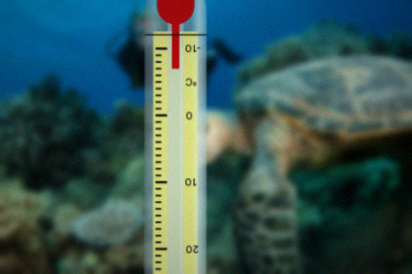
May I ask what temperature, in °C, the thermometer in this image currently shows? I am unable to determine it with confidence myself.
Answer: -7 °C
